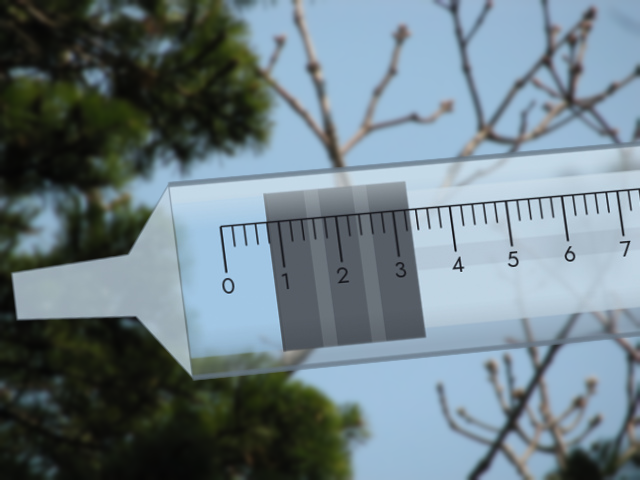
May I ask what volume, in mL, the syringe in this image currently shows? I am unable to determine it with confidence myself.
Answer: 0.8 mL
